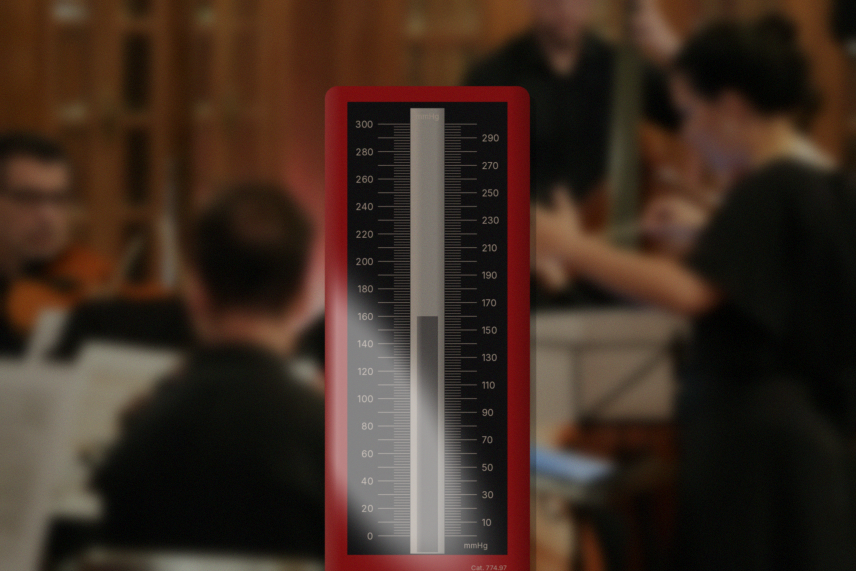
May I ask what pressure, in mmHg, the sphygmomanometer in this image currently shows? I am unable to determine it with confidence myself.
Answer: 160 mmHg
